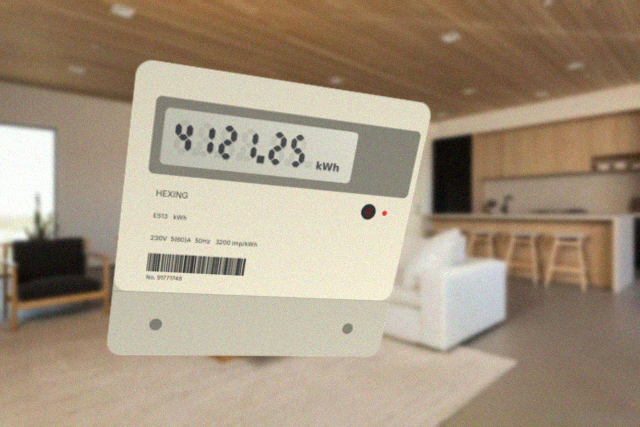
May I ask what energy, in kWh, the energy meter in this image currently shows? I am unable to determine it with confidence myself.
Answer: 4121.25 kWh
